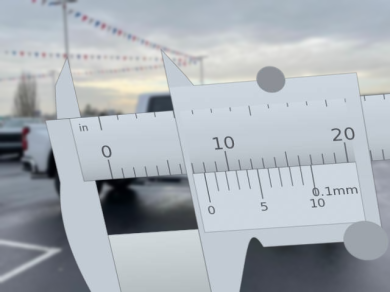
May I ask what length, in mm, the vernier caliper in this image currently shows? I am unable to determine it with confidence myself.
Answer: 7.9 mm
